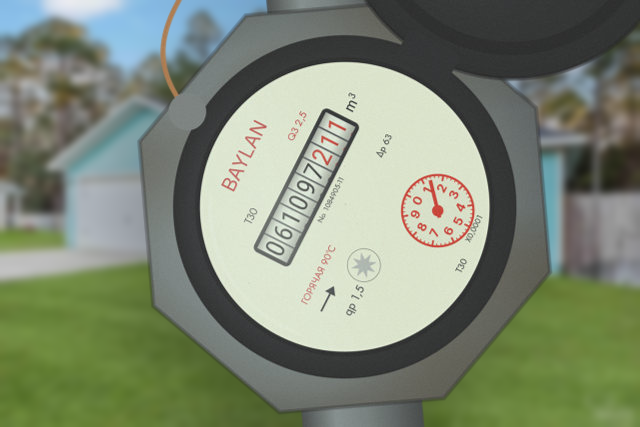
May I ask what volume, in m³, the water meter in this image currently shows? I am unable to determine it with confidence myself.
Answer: 61097.2111 m³
